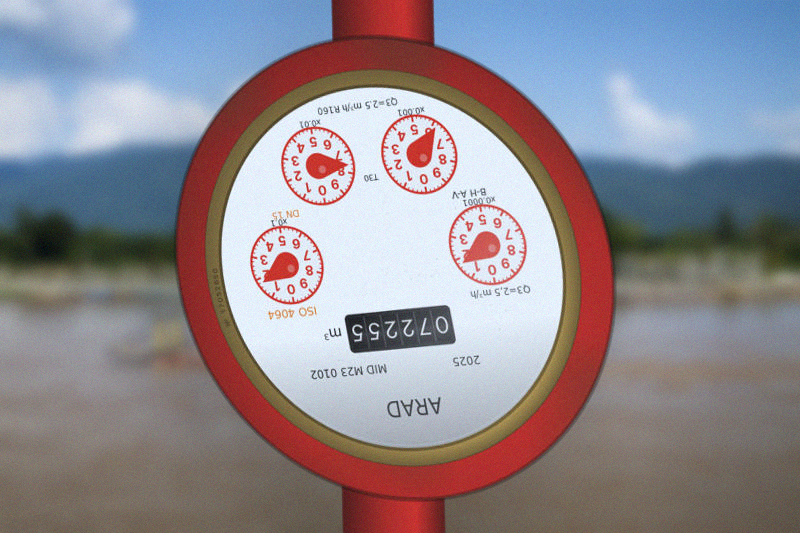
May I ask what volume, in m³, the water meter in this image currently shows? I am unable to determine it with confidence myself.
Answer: 72255.1761 m³
